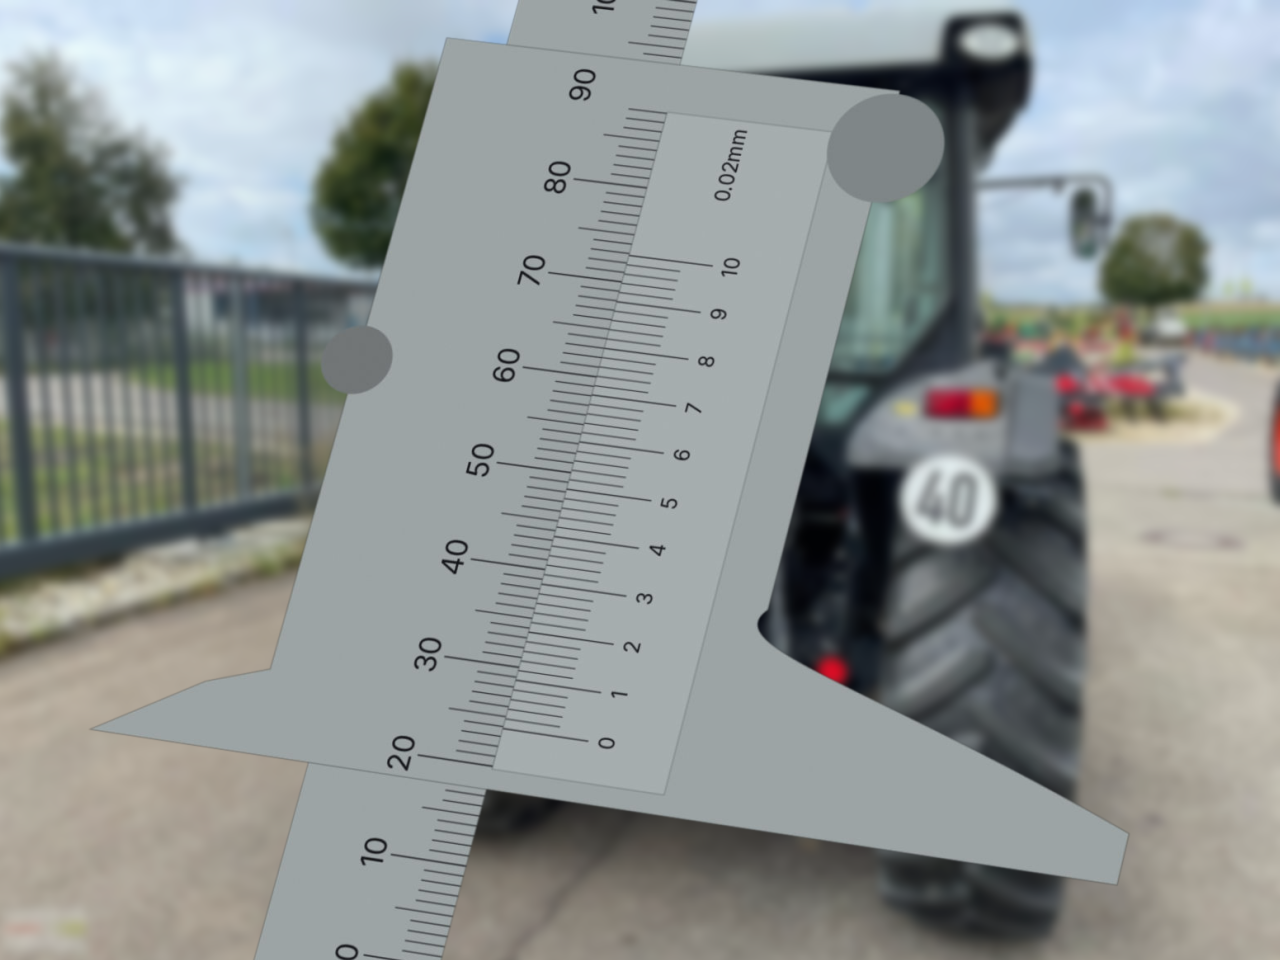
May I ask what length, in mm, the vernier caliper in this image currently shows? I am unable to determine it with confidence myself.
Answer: 23.8 mm
